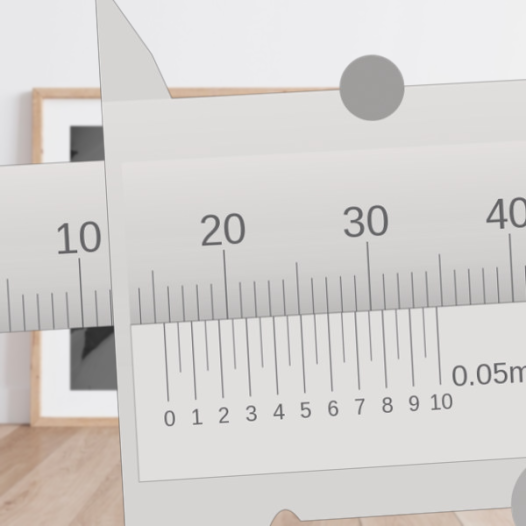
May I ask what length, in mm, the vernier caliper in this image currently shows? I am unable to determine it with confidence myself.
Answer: 15.6 mm
